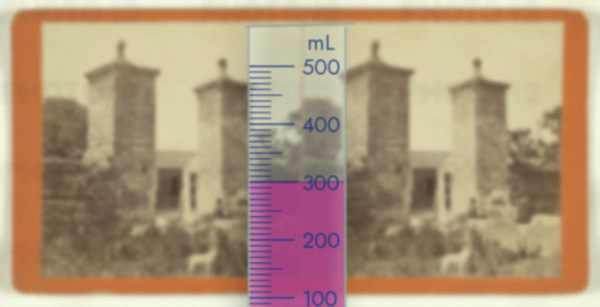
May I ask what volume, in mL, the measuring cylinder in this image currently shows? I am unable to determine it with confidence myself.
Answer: 300 mL
